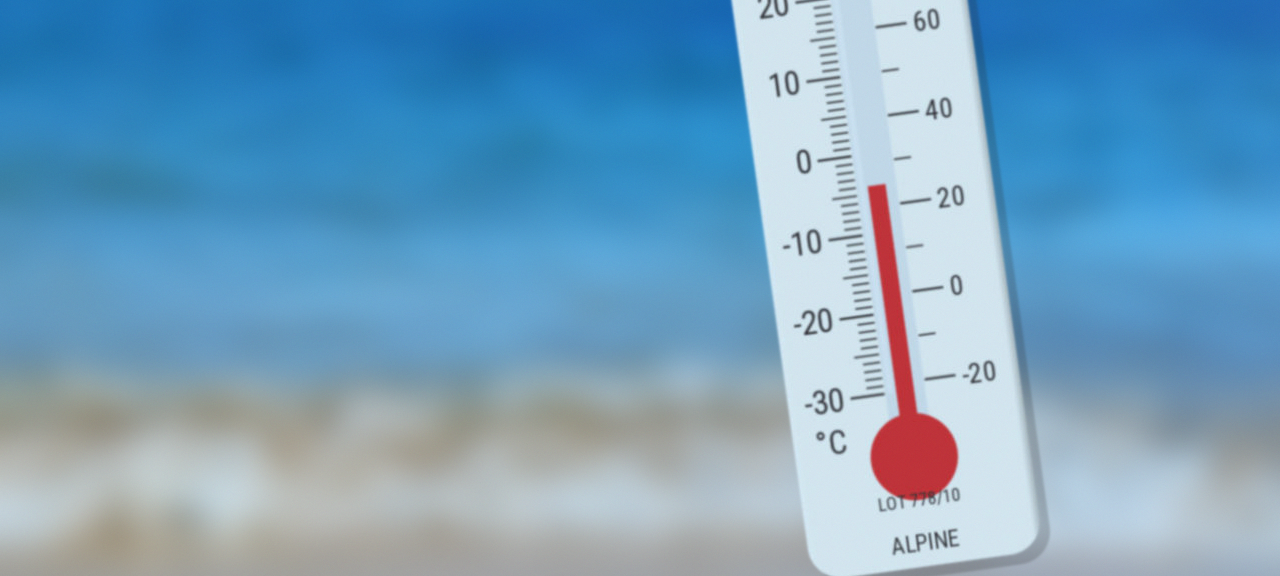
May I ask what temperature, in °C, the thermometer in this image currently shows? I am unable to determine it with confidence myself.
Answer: -4 °C
